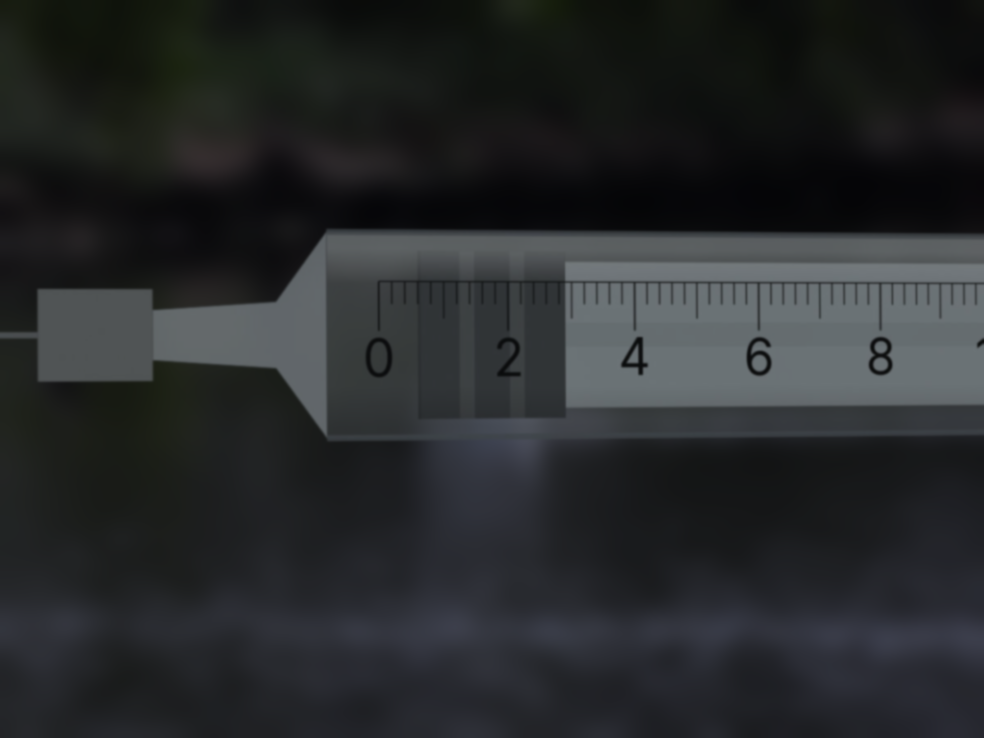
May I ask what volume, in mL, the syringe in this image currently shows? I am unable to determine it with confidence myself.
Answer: 0.6 mL
